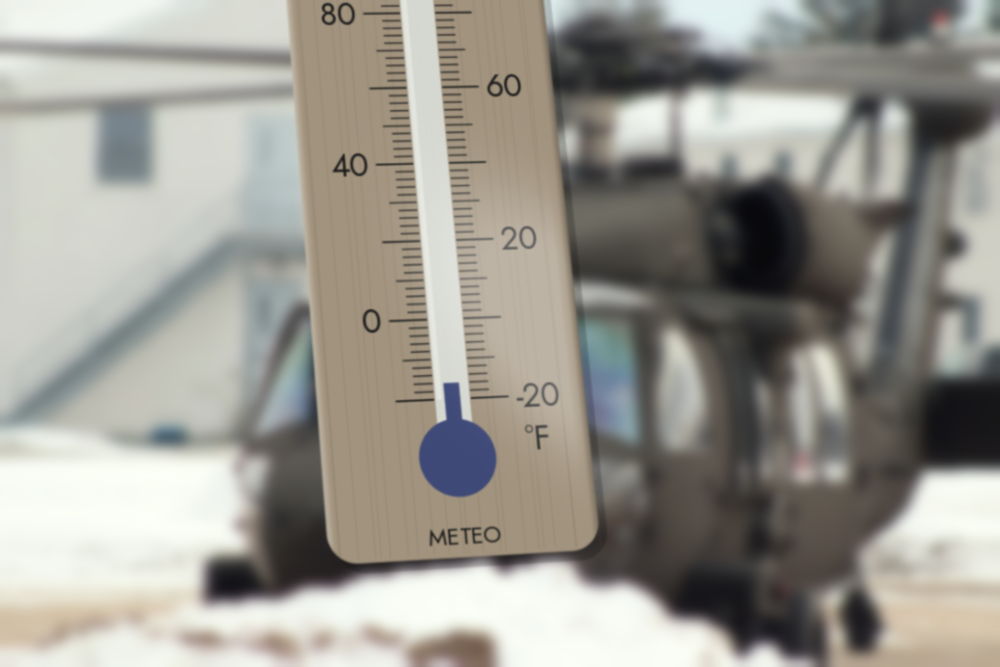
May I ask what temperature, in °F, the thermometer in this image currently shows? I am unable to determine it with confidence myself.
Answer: -16 °F
